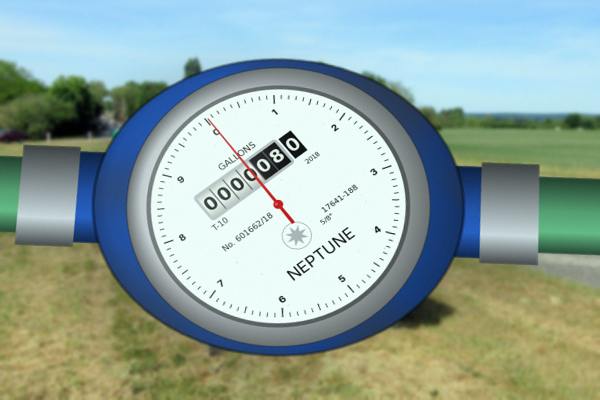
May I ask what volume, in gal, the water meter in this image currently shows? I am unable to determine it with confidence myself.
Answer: 80.0 gal
